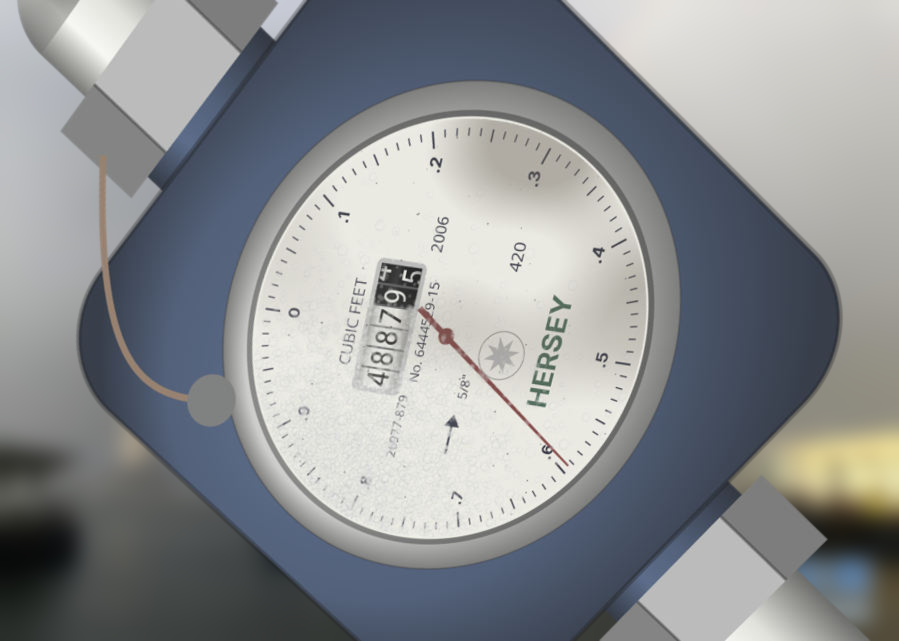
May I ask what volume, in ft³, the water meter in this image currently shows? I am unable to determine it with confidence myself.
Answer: 488794.59 ft³
